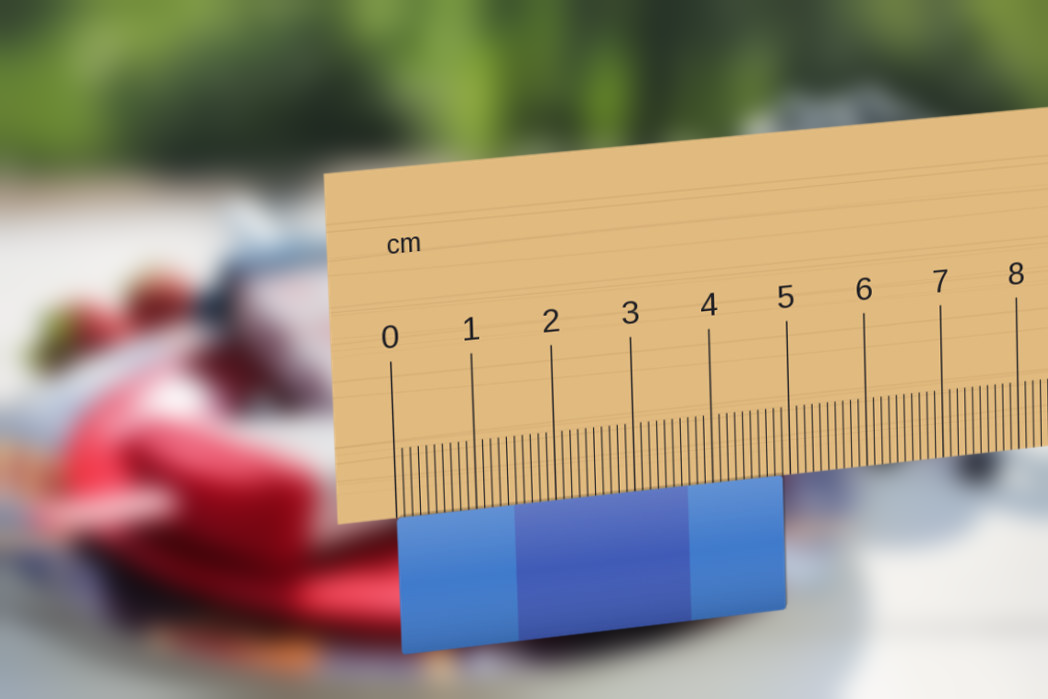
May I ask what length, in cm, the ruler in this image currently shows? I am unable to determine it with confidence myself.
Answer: 4.9 cm
